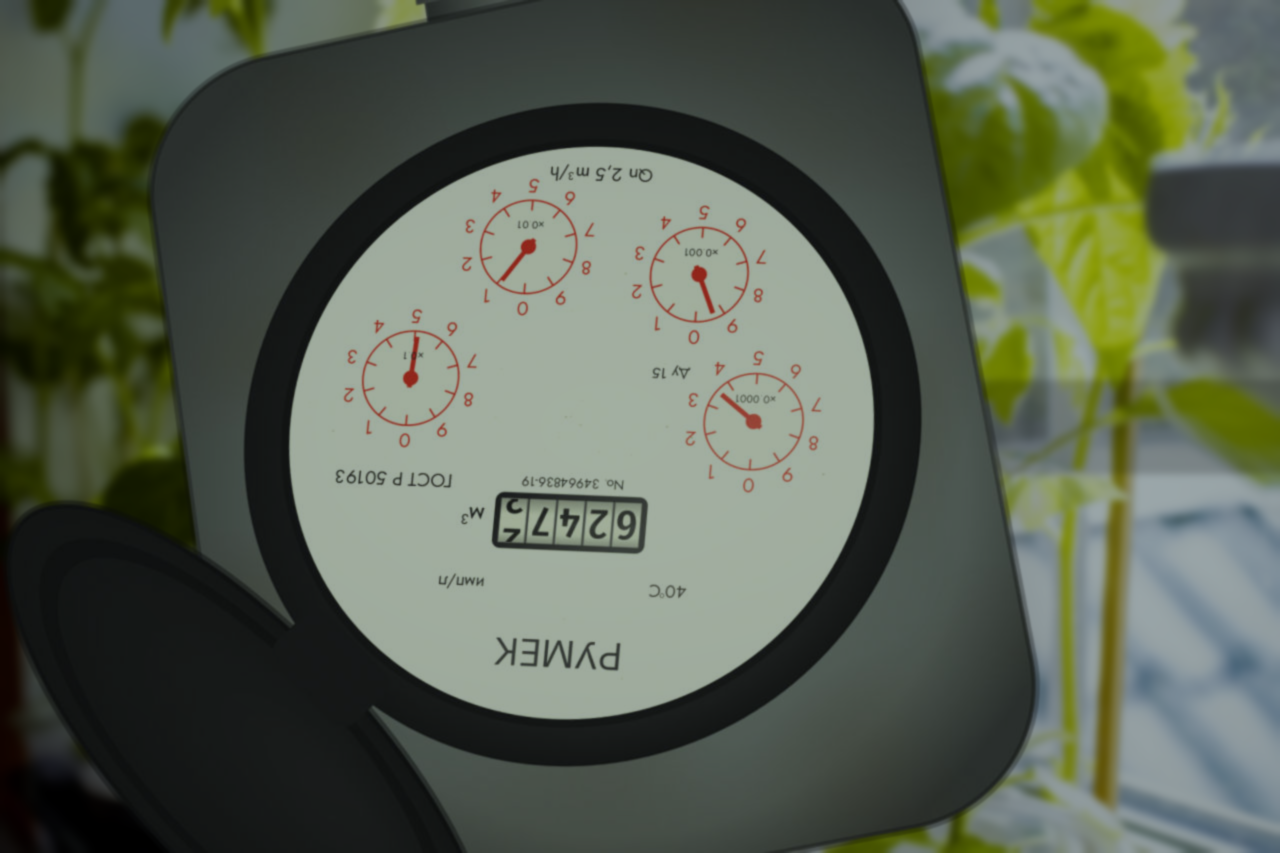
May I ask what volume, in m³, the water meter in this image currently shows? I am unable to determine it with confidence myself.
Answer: 62472.5093 m³
